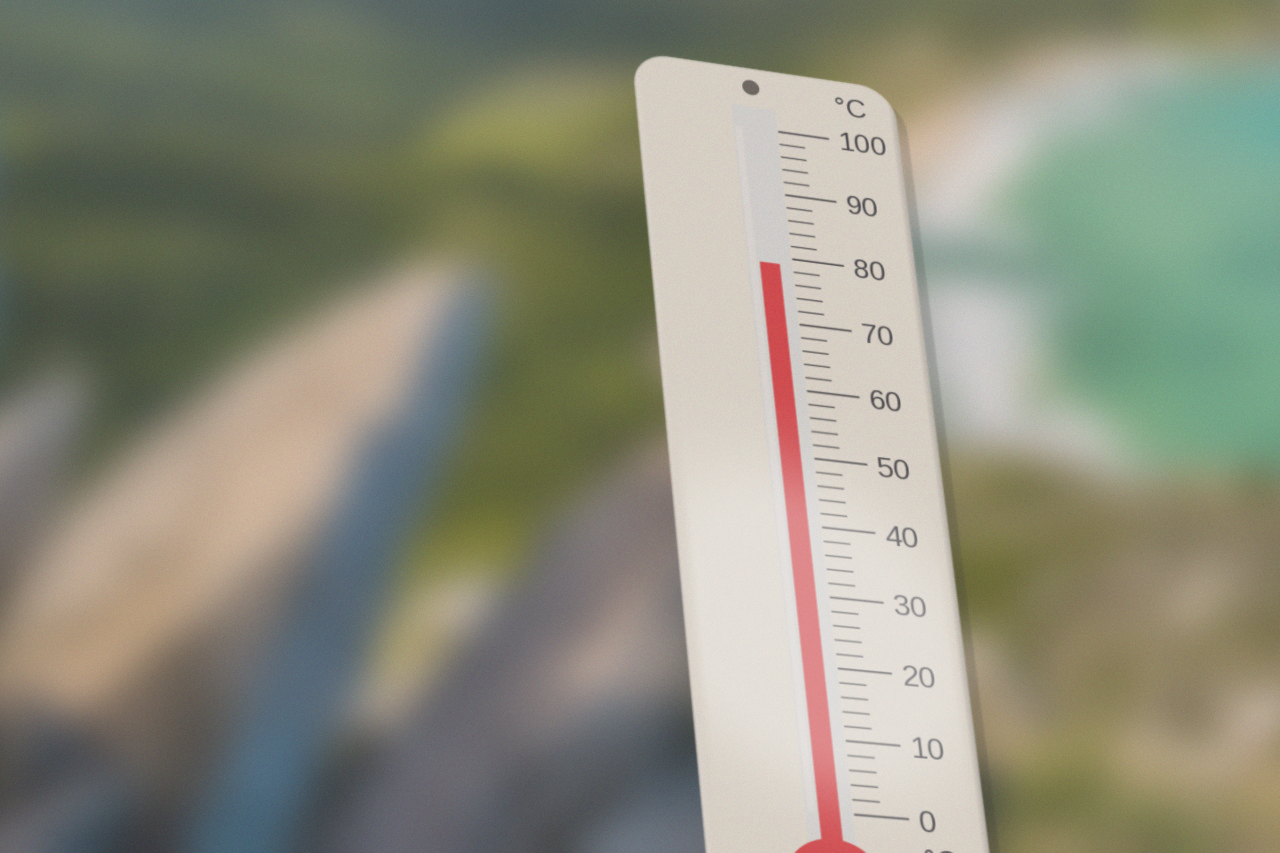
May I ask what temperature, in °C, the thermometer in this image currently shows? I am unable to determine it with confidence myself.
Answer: 79 °C
